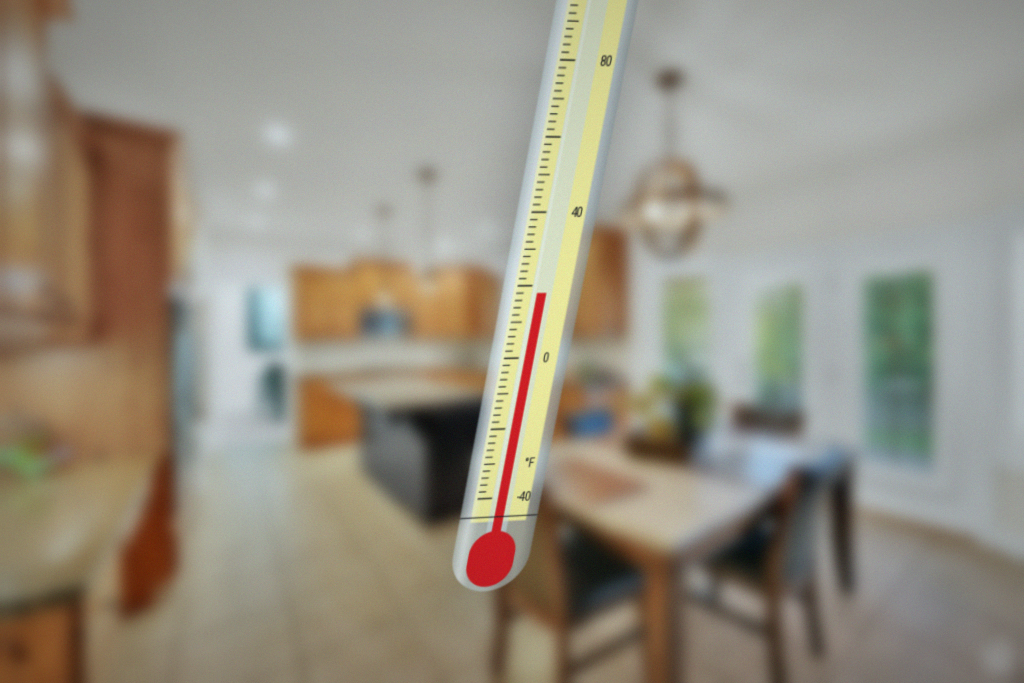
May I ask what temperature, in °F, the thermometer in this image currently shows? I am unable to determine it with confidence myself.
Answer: 18 °F
